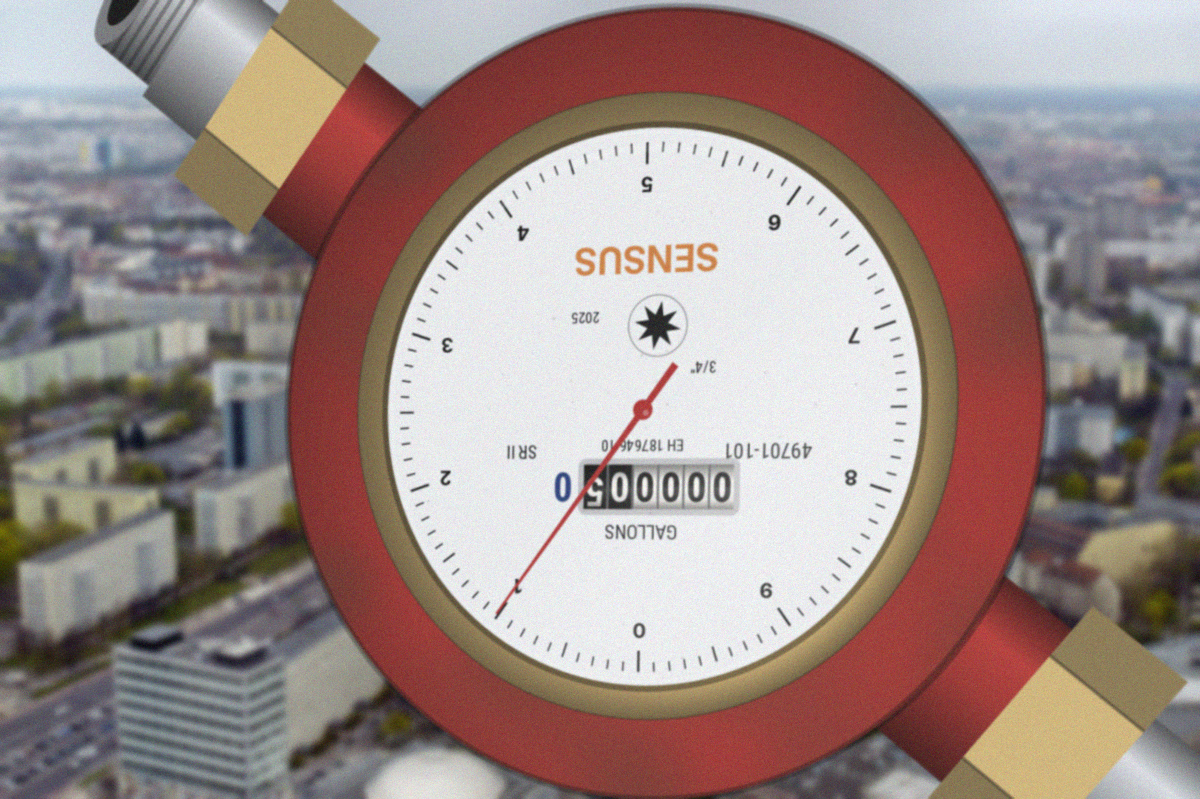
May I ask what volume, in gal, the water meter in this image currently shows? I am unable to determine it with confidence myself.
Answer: 51.0 gal
